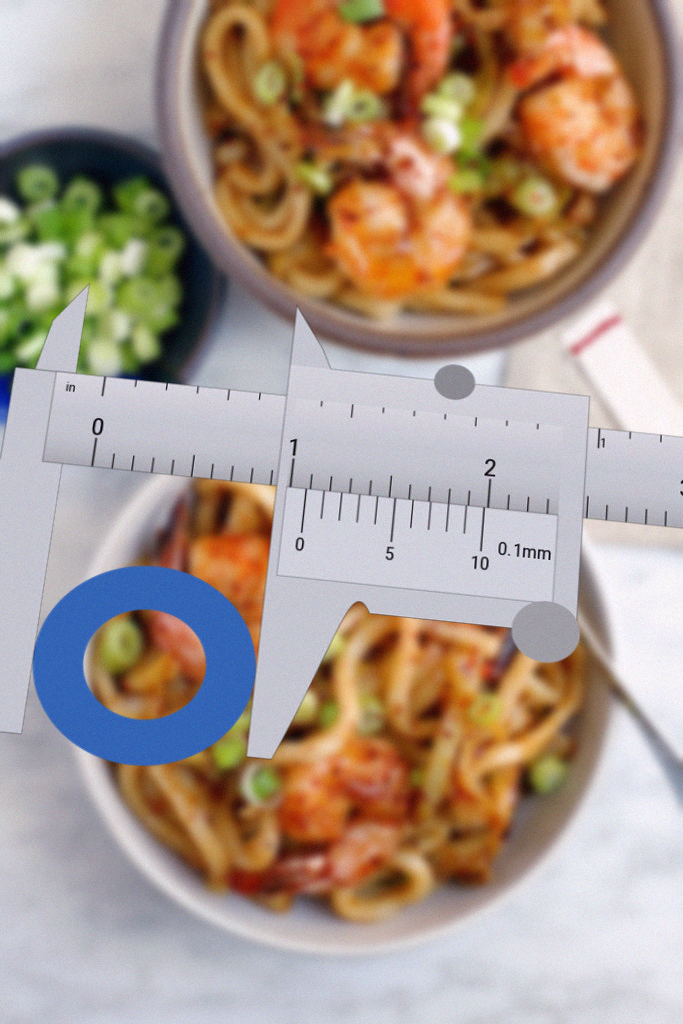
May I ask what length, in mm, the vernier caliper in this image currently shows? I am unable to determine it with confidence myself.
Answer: 10.8 mm
